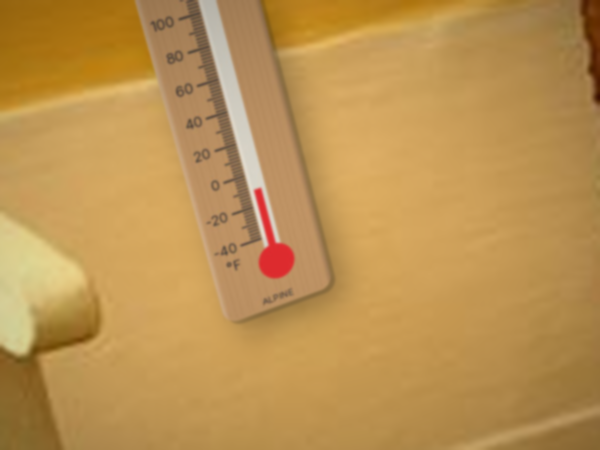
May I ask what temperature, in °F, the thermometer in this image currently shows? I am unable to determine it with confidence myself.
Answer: -10 °F
